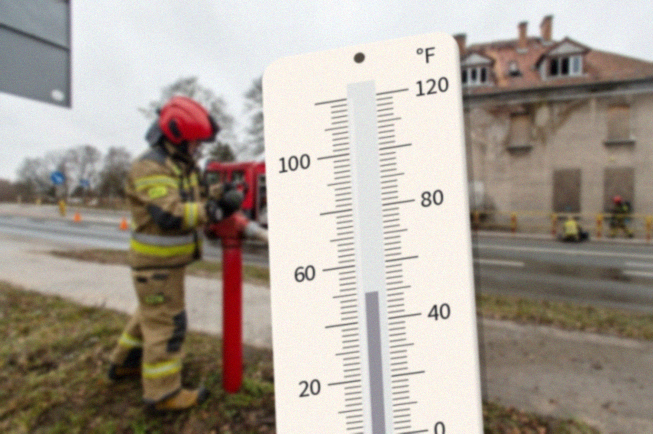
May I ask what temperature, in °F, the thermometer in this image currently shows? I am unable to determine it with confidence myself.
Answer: 50 °F
